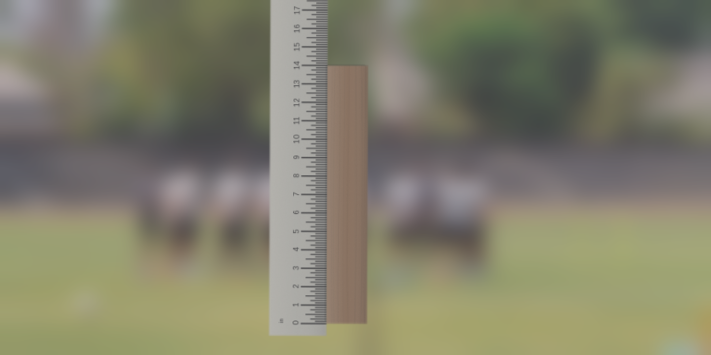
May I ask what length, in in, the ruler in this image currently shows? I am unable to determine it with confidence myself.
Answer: 14 in
